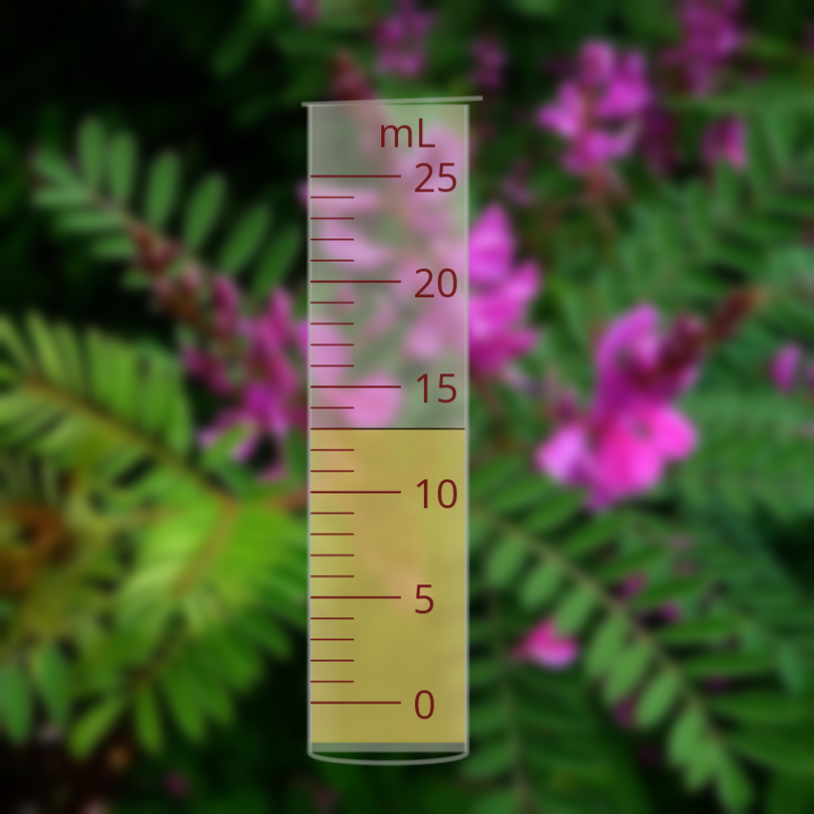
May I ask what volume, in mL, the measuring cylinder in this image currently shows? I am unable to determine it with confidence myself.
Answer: 13 mL
